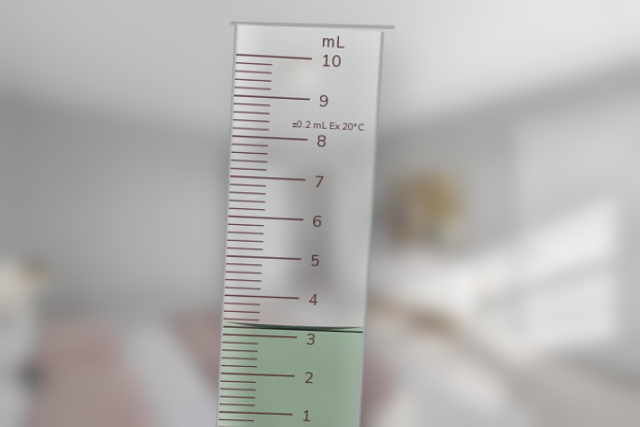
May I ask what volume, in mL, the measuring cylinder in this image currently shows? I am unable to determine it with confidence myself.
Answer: 3.2 mL
